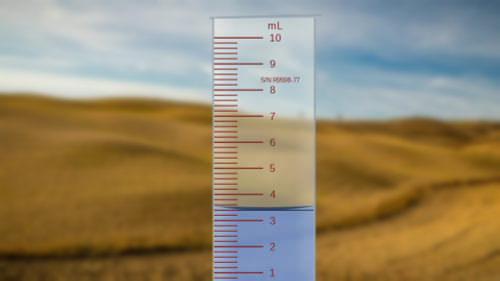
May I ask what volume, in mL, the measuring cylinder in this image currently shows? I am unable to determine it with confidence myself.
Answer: 3.4 mL
